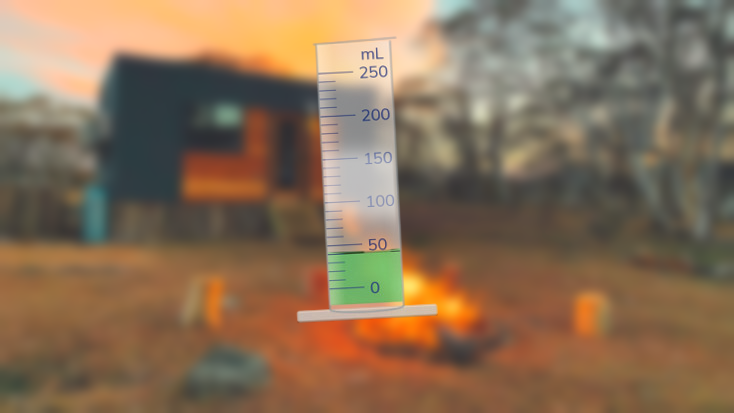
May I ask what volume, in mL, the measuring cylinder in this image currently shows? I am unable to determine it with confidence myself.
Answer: 40 mL
